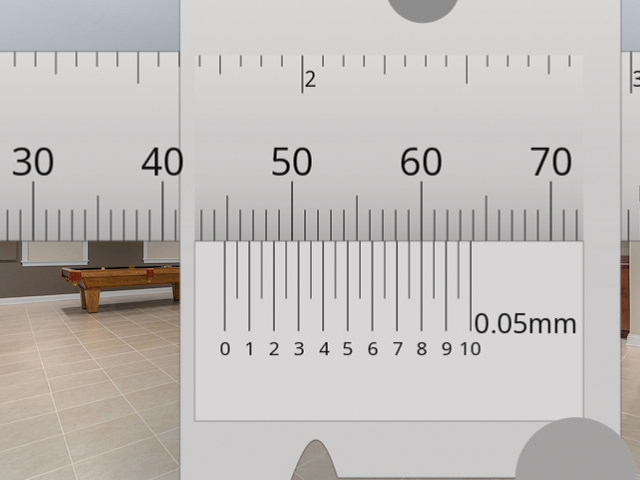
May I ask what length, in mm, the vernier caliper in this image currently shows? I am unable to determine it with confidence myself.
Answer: 44.8 mm
